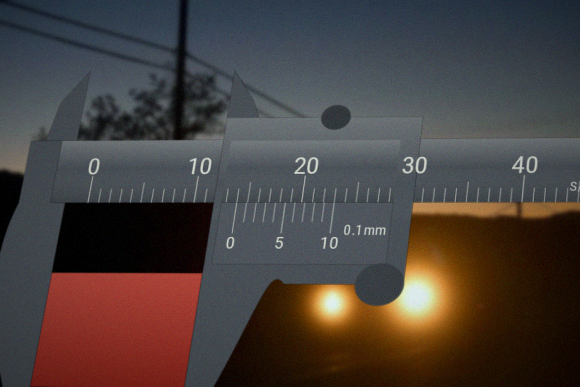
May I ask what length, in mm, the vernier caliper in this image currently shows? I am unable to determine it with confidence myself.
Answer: 14.0 mm
